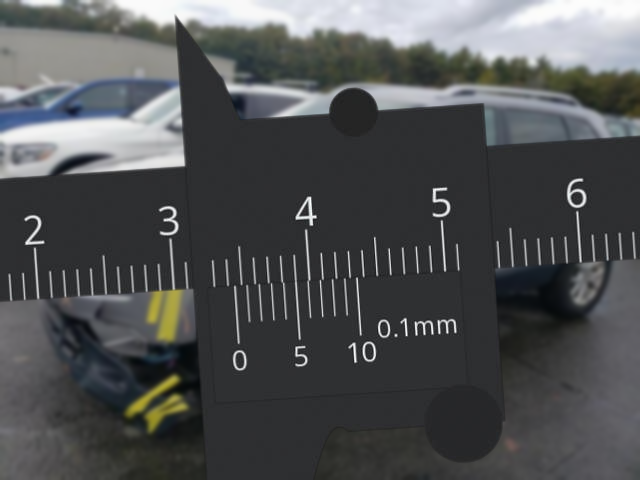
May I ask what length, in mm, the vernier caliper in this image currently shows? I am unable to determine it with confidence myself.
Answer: 34.5 mm
